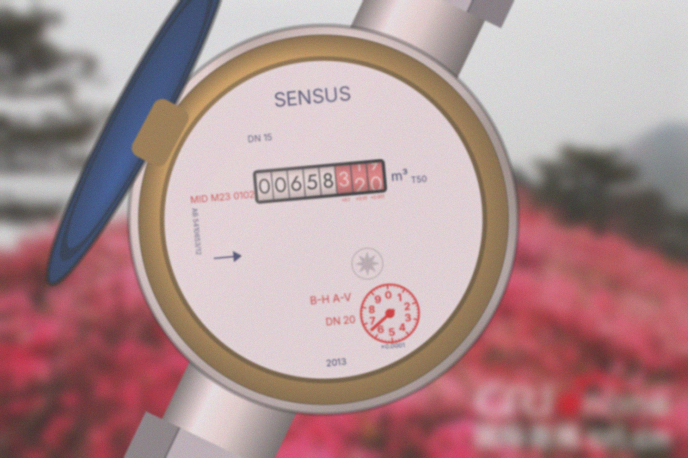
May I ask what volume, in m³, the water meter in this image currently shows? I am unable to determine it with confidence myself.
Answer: 658.3196 m³
